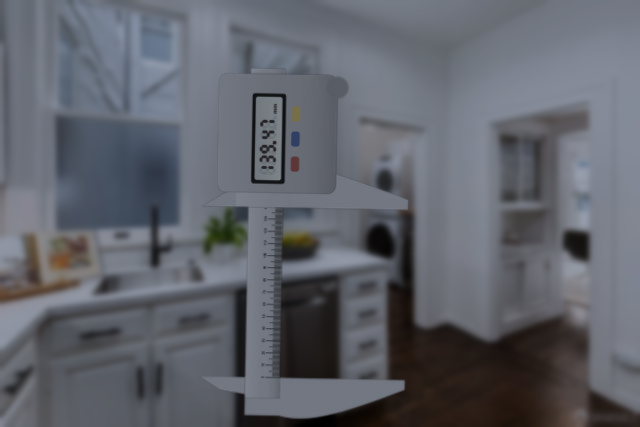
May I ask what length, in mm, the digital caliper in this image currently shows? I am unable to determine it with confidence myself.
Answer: 139.47 mm
